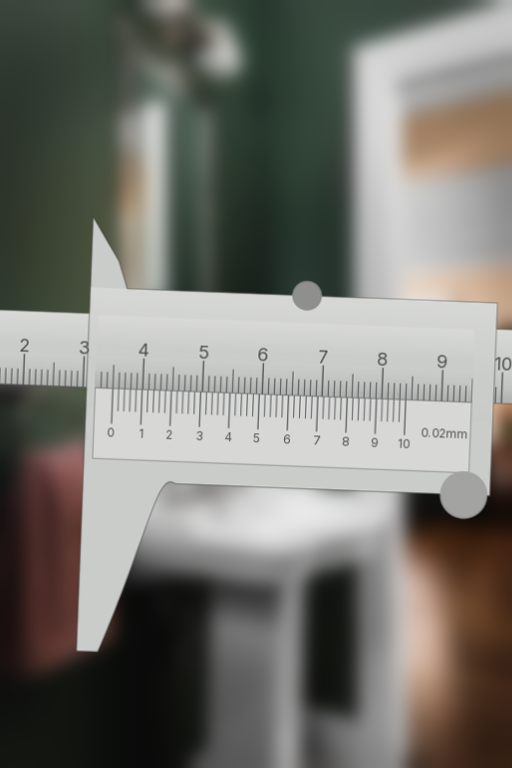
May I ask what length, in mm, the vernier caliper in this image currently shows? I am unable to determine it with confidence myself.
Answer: 35.0 mm
